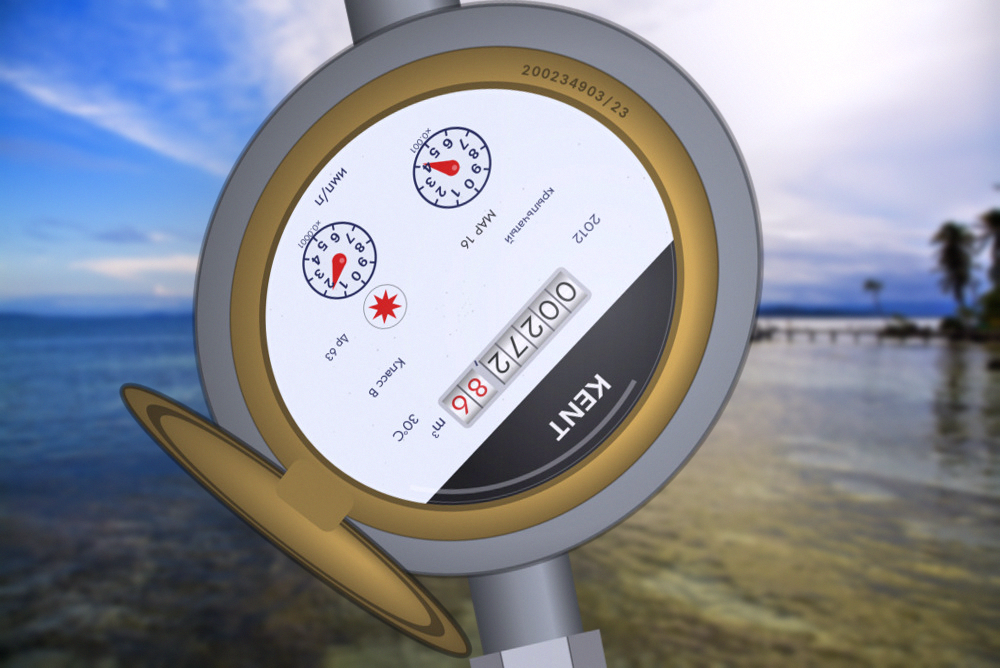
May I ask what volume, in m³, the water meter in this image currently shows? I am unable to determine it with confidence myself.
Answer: 272.8641 m³
